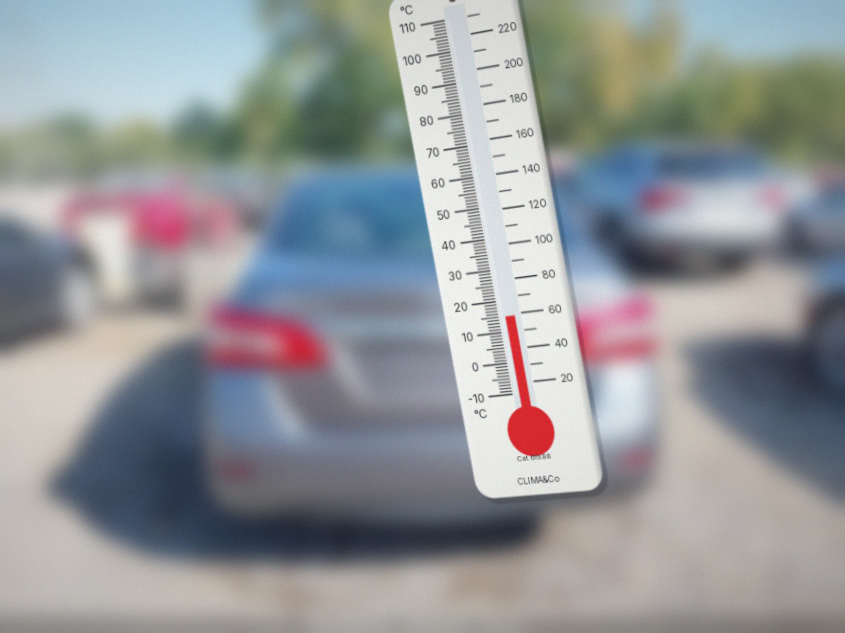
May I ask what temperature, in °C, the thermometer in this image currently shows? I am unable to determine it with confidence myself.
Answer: 15 °C
